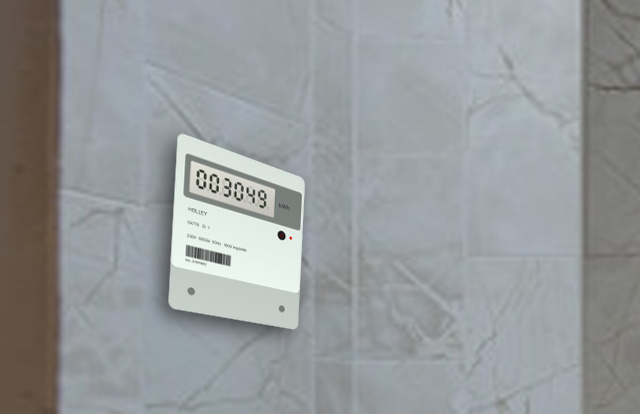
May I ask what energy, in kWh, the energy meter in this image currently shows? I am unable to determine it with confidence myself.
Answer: 3049 kWh
